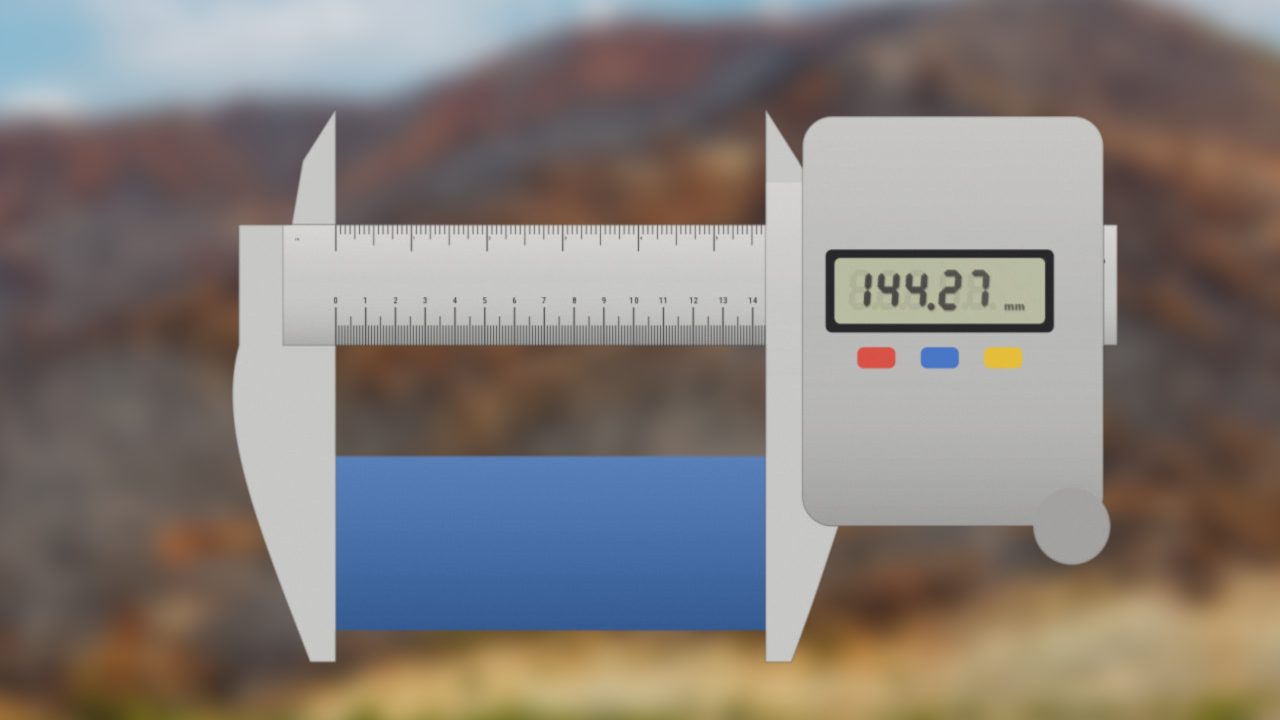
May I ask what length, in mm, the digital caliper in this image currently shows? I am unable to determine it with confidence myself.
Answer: 144.27 mm
